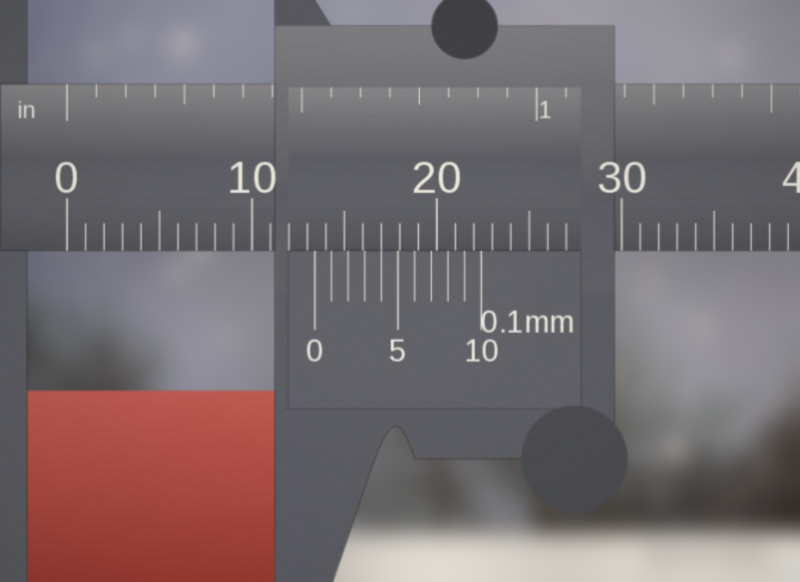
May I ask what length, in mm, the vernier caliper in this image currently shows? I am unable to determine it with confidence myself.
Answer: 13.4 mm
